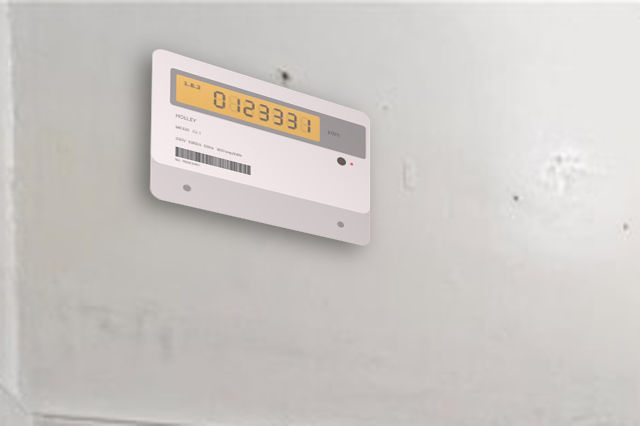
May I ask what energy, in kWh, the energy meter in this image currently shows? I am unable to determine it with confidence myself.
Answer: 123331 kWh
